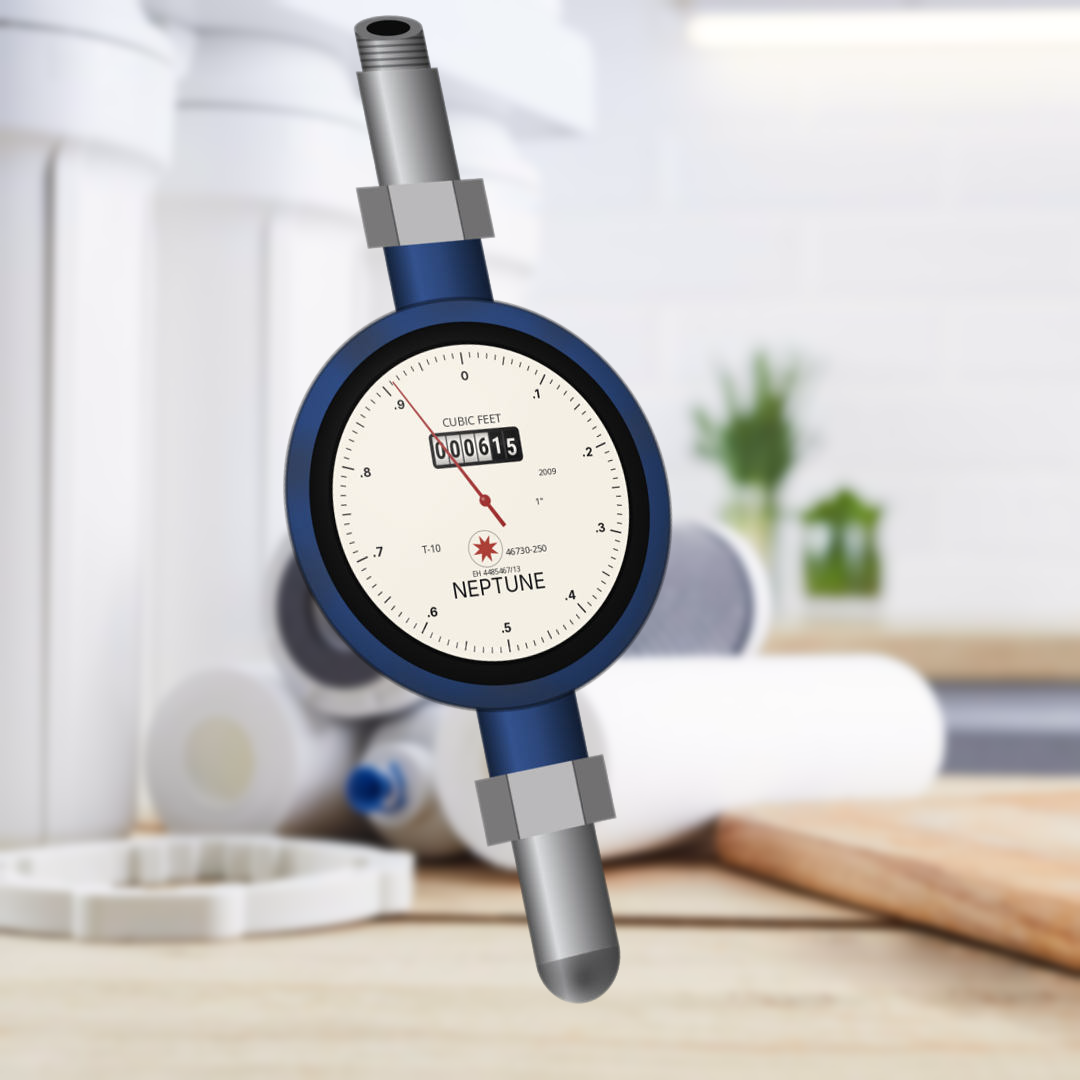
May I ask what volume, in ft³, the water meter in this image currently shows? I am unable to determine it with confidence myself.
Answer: 614.91 ft³
